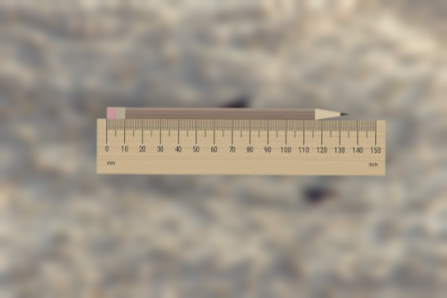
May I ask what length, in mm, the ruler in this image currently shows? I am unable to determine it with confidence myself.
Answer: 135 mm
